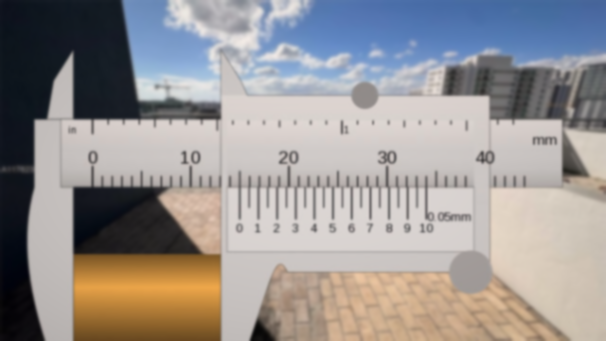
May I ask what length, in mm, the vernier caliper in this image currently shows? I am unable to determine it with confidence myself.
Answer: 15.0 mm
